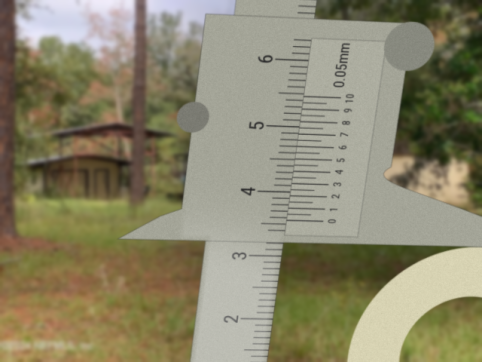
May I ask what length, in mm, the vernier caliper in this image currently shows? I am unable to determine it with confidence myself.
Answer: 35.6 mm
